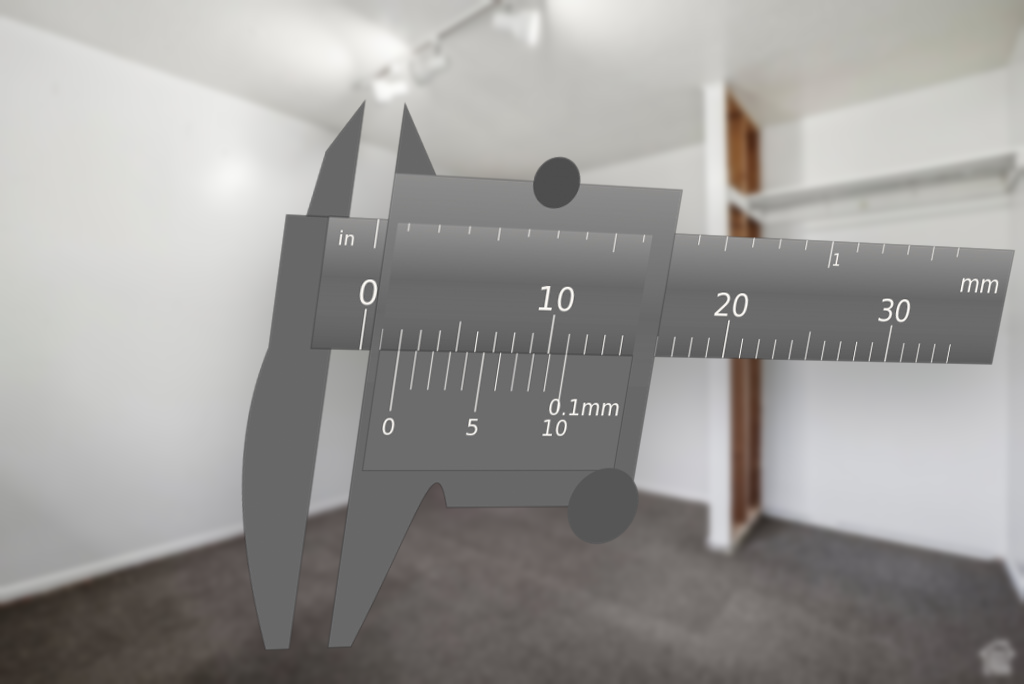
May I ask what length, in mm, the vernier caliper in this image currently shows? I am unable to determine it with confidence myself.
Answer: 2.0 mm
